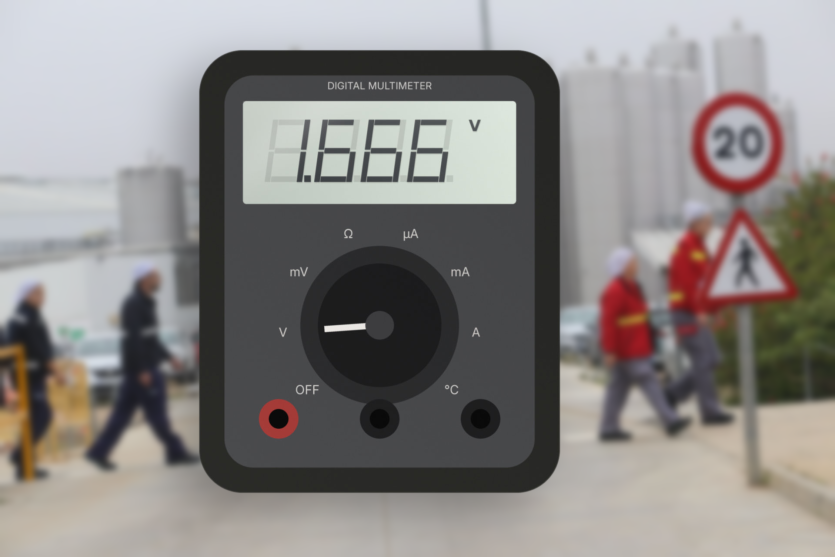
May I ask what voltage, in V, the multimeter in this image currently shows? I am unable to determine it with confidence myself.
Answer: 1.666 V
